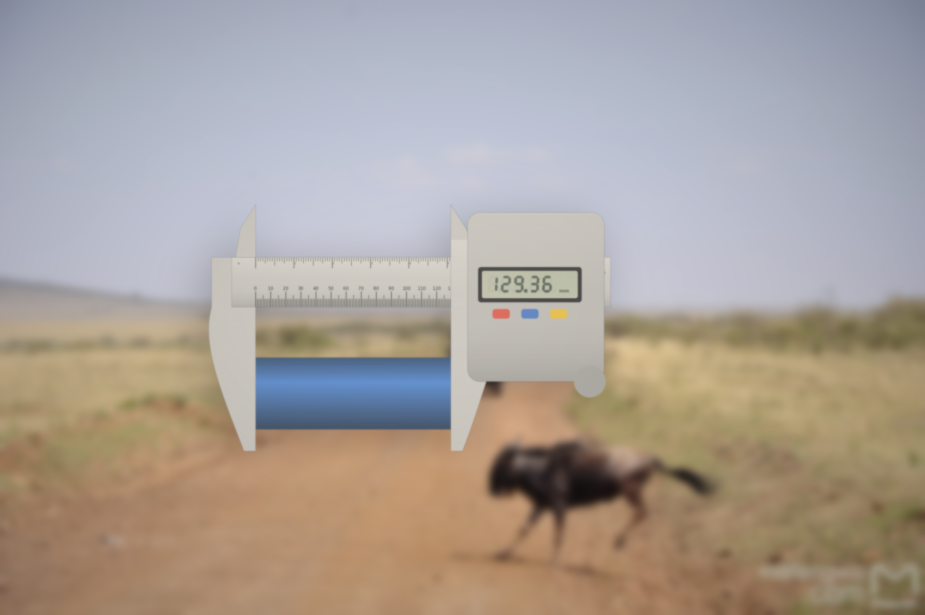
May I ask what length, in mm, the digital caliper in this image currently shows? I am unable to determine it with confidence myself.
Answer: 129.36 mm
